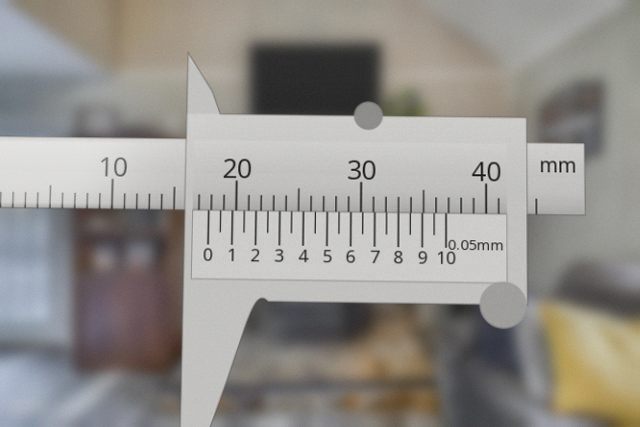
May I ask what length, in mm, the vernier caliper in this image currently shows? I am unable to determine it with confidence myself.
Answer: 17.8 mm
